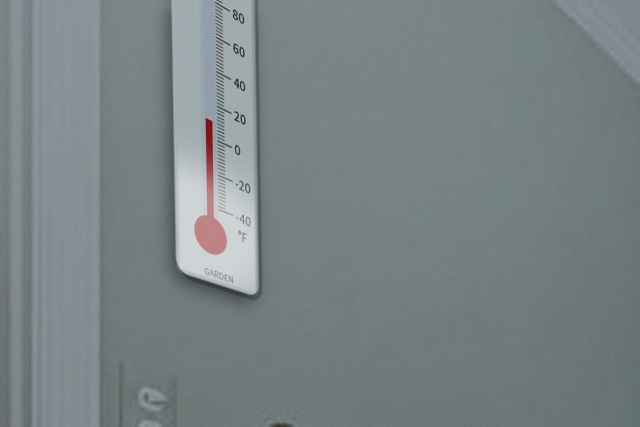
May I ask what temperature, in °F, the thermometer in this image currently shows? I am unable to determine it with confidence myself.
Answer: 10 °F
